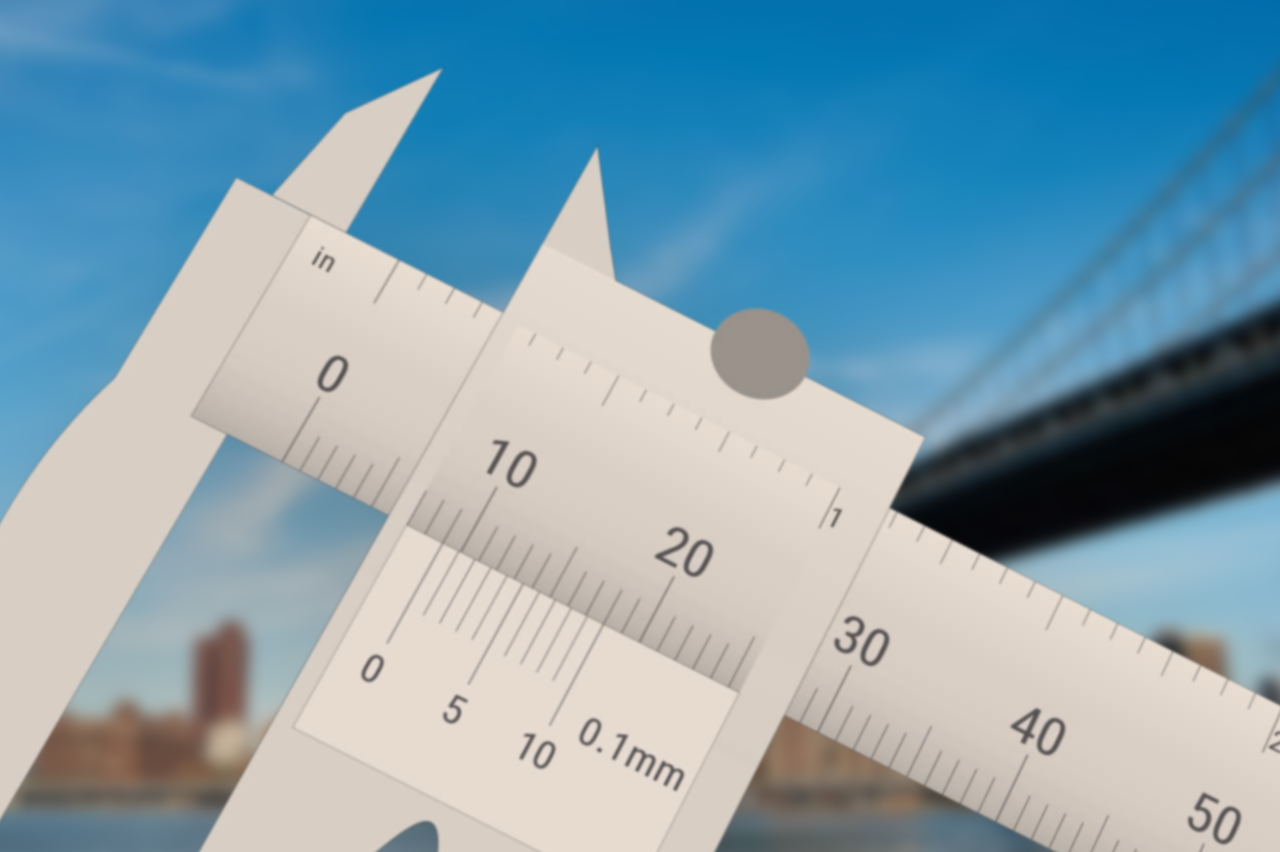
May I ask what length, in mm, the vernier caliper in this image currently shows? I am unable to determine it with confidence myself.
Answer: 9.0 mm
